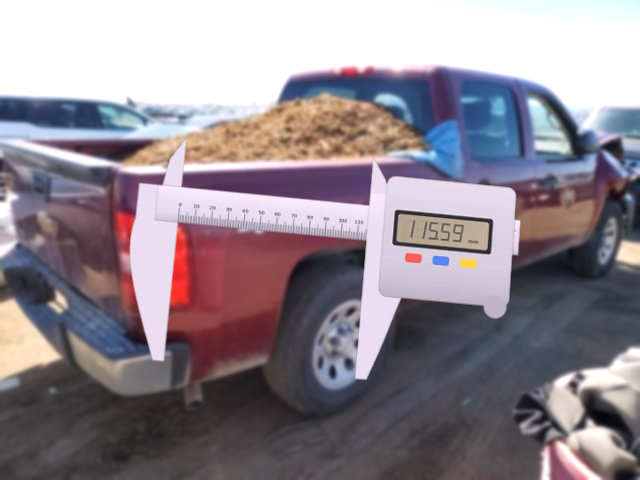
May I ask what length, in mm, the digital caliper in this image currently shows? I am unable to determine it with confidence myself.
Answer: 115.59 mm
